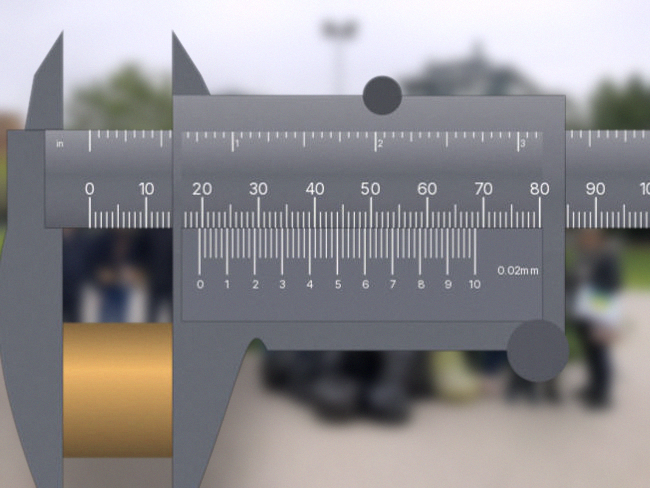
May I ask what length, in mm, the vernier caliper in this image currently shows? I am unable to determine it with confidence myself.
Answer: 19.5 mm
